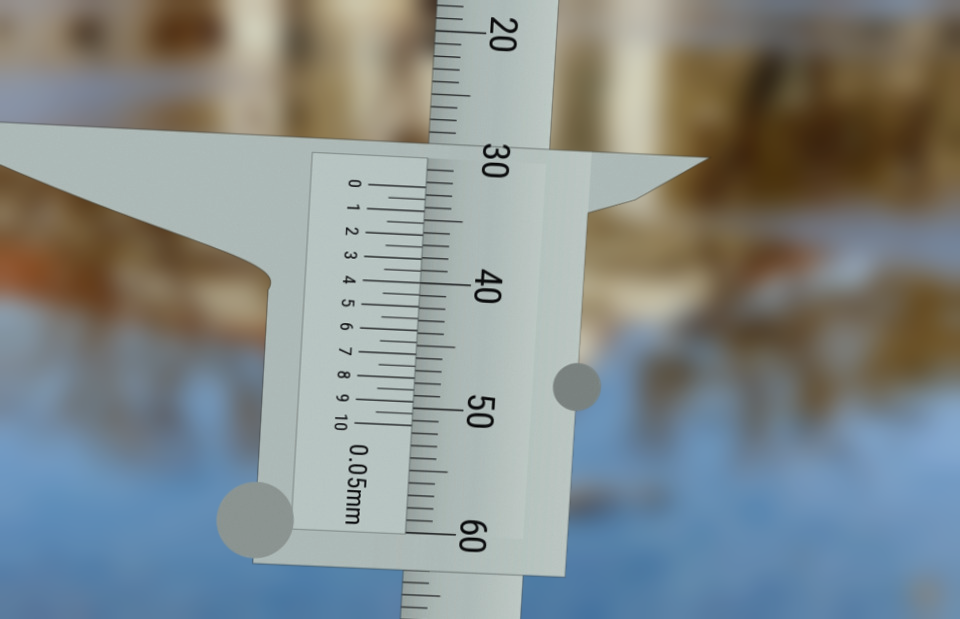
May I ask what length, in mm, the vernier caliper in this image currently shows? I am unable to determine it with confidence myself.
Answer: 32.4 mm
